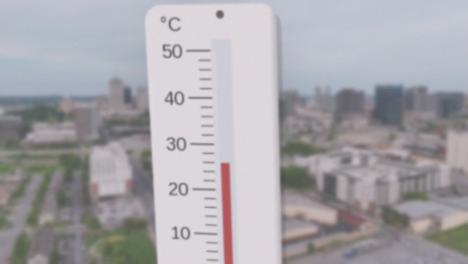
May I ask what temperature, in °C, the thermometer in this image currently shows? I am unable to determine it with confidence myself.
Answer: 26 °C
